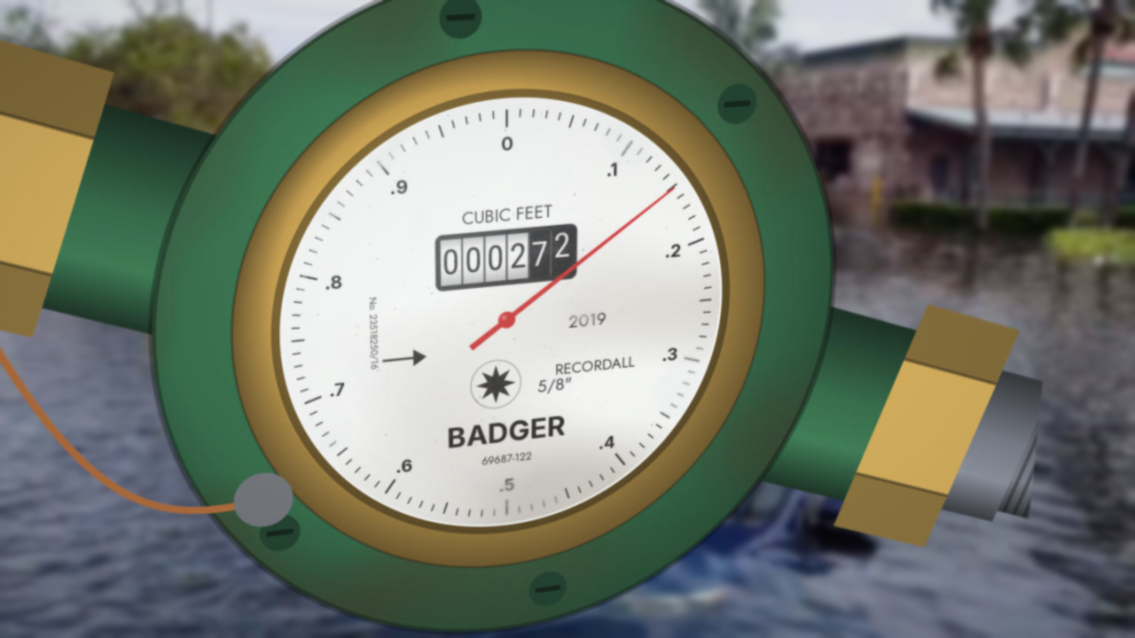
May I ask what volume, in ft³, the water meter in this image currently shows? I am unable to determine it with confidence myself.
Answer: 272.15 ft³
